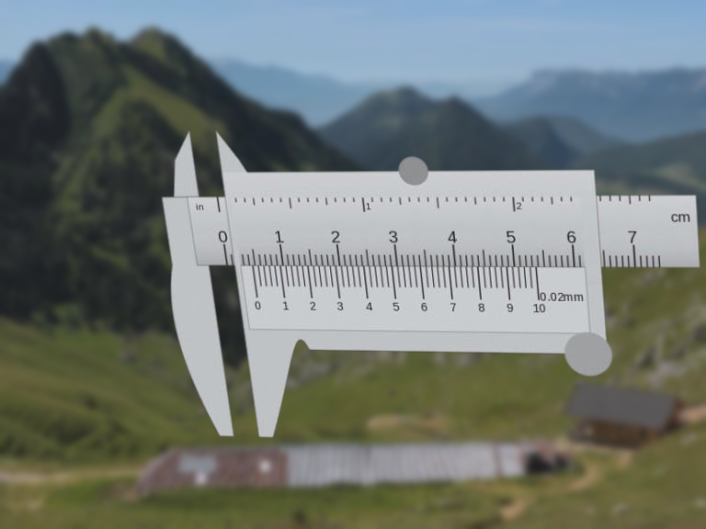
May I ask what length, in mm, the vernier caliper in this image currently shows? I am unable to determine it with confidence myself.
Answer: 4.6 mm
